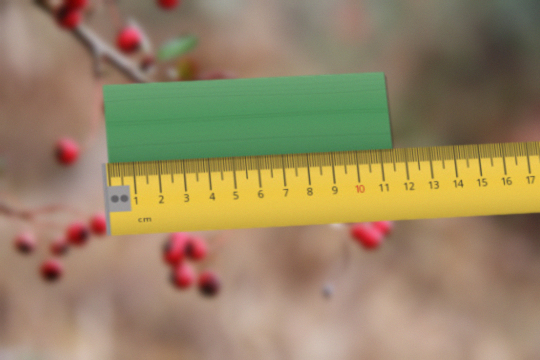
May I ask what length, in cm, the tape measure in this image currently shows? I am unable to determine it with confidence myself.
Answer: 11.5 cm
